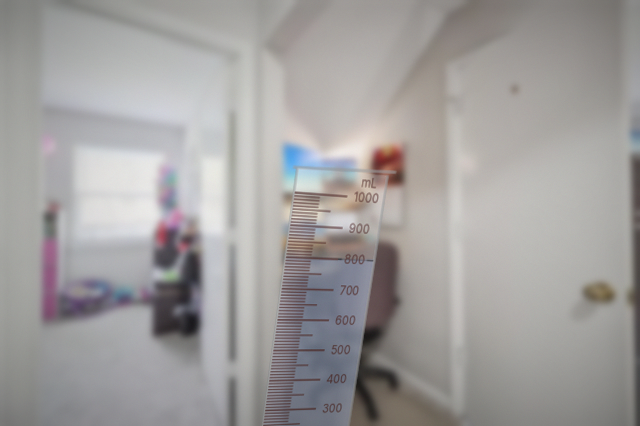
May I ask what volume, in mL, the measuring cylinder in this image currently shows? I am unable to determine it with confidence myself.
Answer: 800 mL
